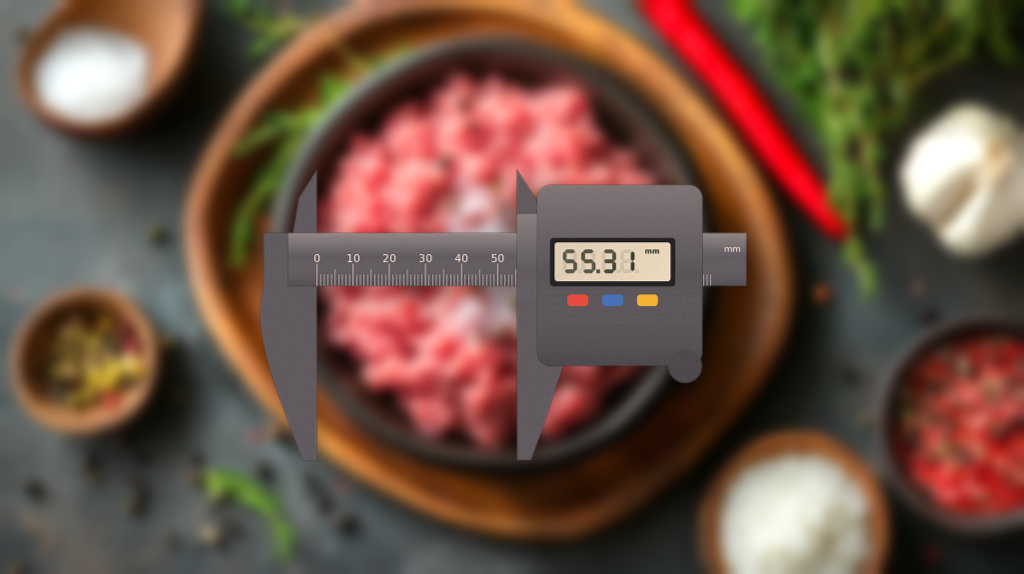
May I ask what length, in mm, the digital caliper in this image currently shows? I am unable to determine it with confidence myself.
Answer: 55.31 mm
